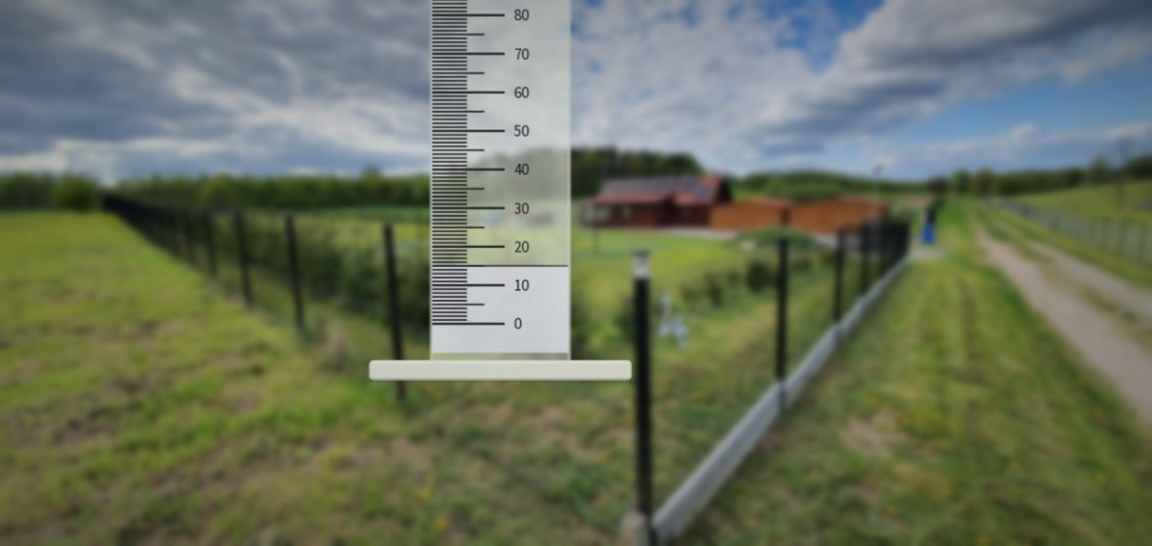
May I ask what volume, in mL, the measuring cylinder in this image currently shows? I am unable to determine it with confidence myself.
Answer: 15 mL
